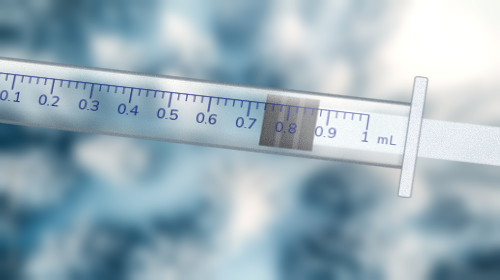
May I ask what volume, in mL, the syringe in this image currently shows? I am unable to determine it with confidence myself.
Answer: 0.74 mL
